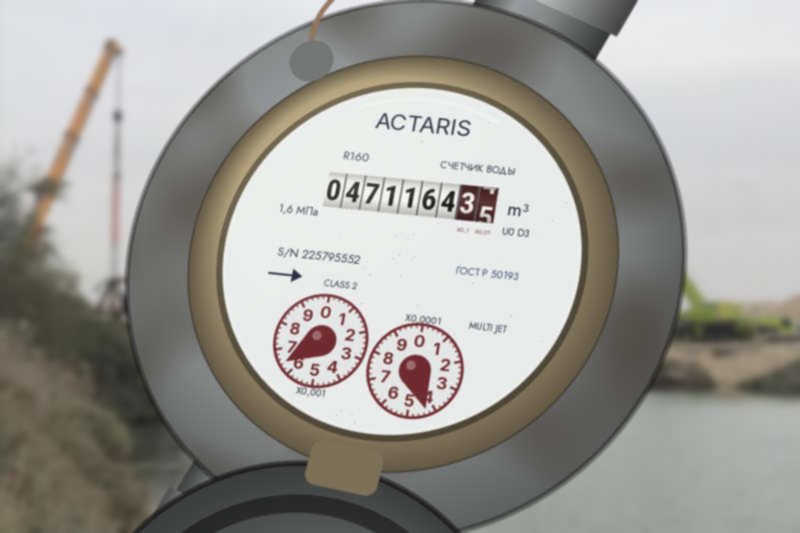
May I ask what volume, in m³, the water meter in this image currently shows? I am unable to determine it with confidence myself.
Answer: 471164.3464 m³
